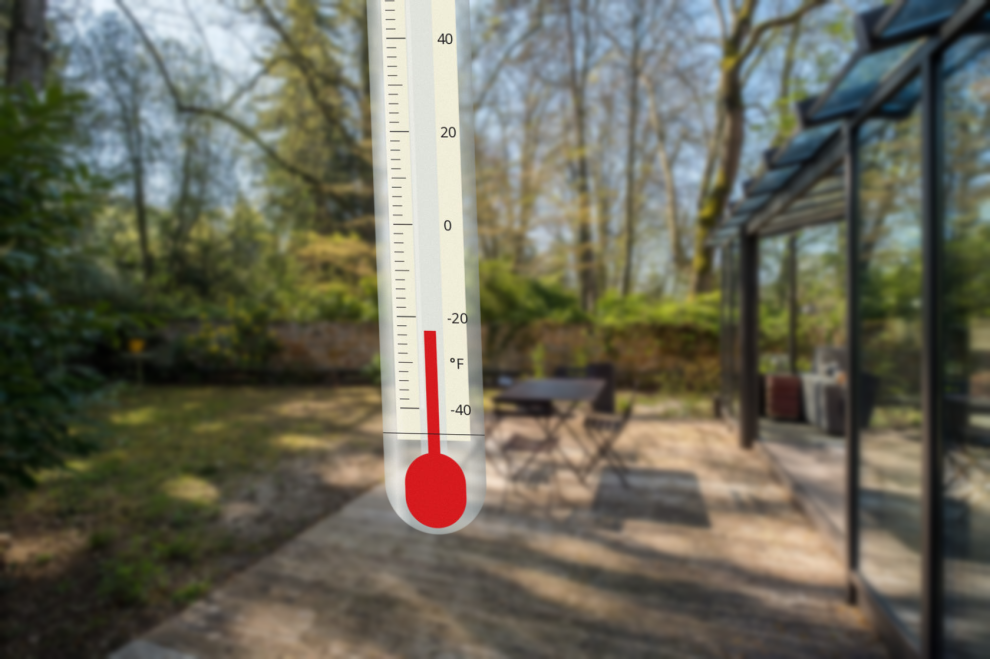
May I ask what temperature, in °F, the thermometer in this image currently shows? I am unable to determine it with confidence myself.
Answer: -23 °F
